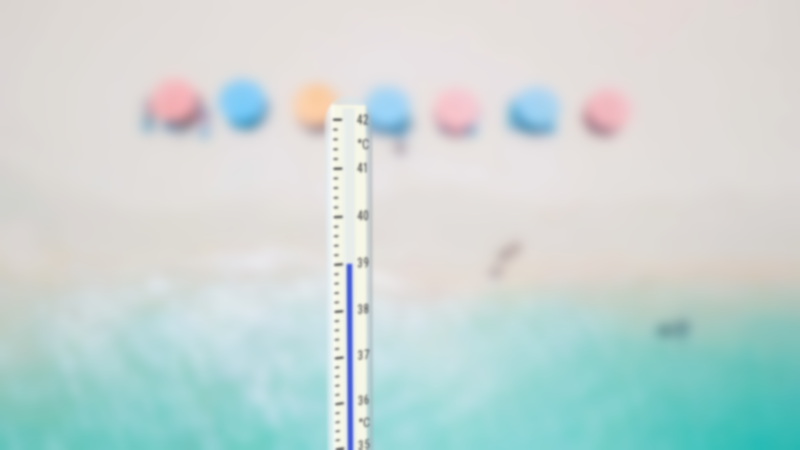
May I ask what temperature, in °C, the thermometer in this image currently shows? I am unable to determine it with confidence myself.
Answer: 39 °C
